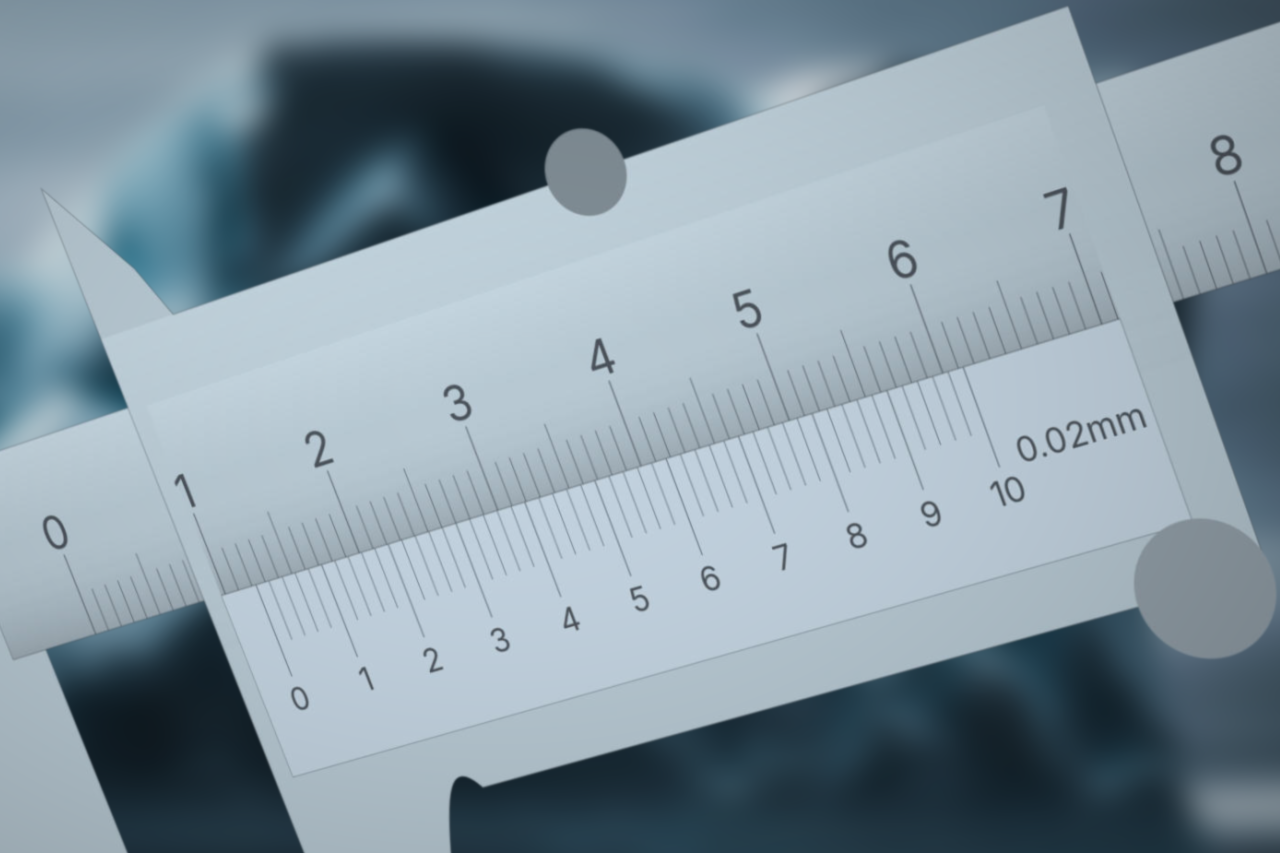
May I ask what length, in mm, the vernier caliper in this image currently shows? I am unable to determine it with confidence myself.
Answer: 12.3 mm
